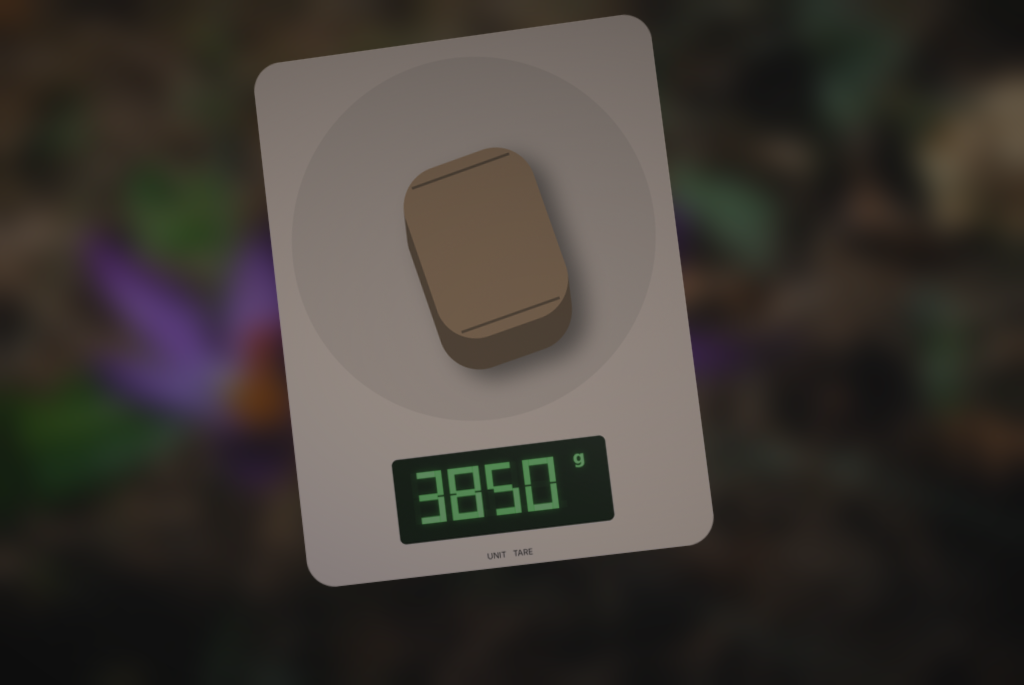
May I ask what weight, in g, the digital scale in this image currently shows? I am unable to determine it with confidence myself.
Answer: 3850 g
